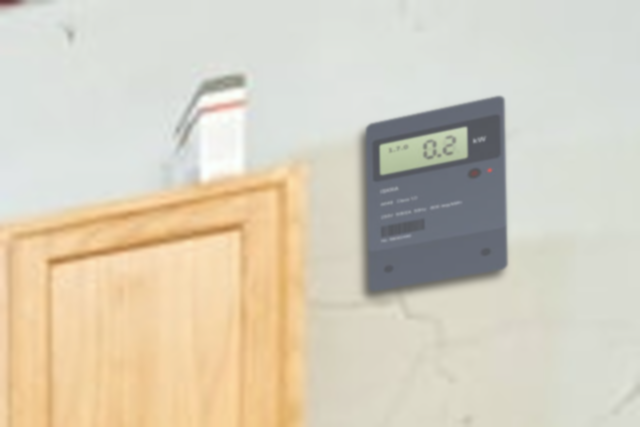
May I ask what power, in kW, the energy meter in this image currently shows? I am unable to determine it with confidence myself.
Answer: 0.2 kW
